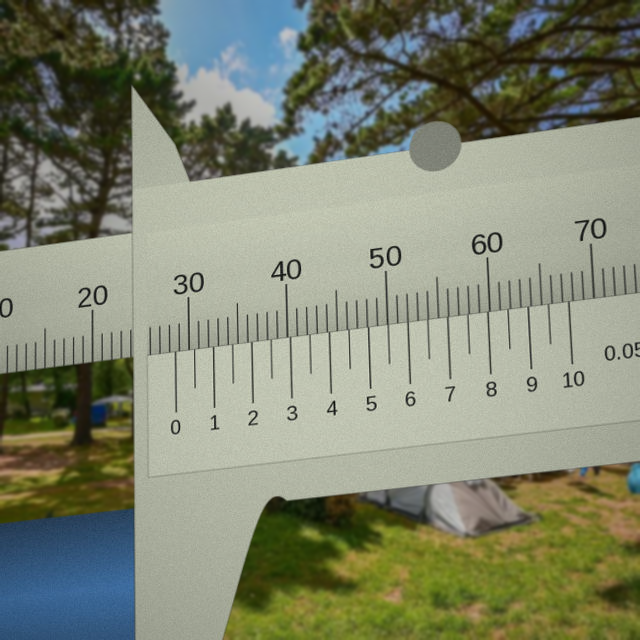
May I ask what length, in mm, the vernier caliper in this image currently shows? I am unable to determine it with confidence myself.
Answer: 28.6 mm
